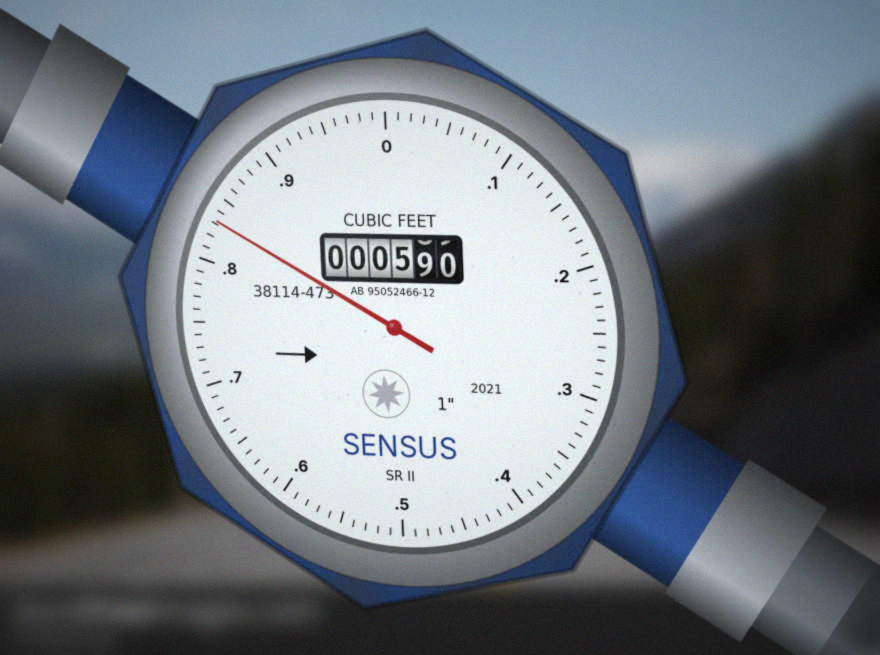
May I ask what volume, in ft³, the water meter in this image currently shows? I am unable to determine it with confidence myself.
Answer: 589.83 ft³
